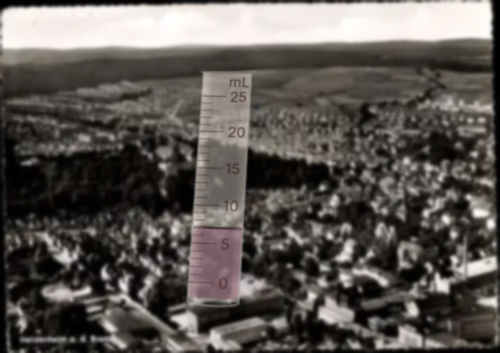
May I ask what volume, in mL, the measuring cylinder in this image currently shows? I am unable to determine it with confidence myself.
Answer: 7 mL
